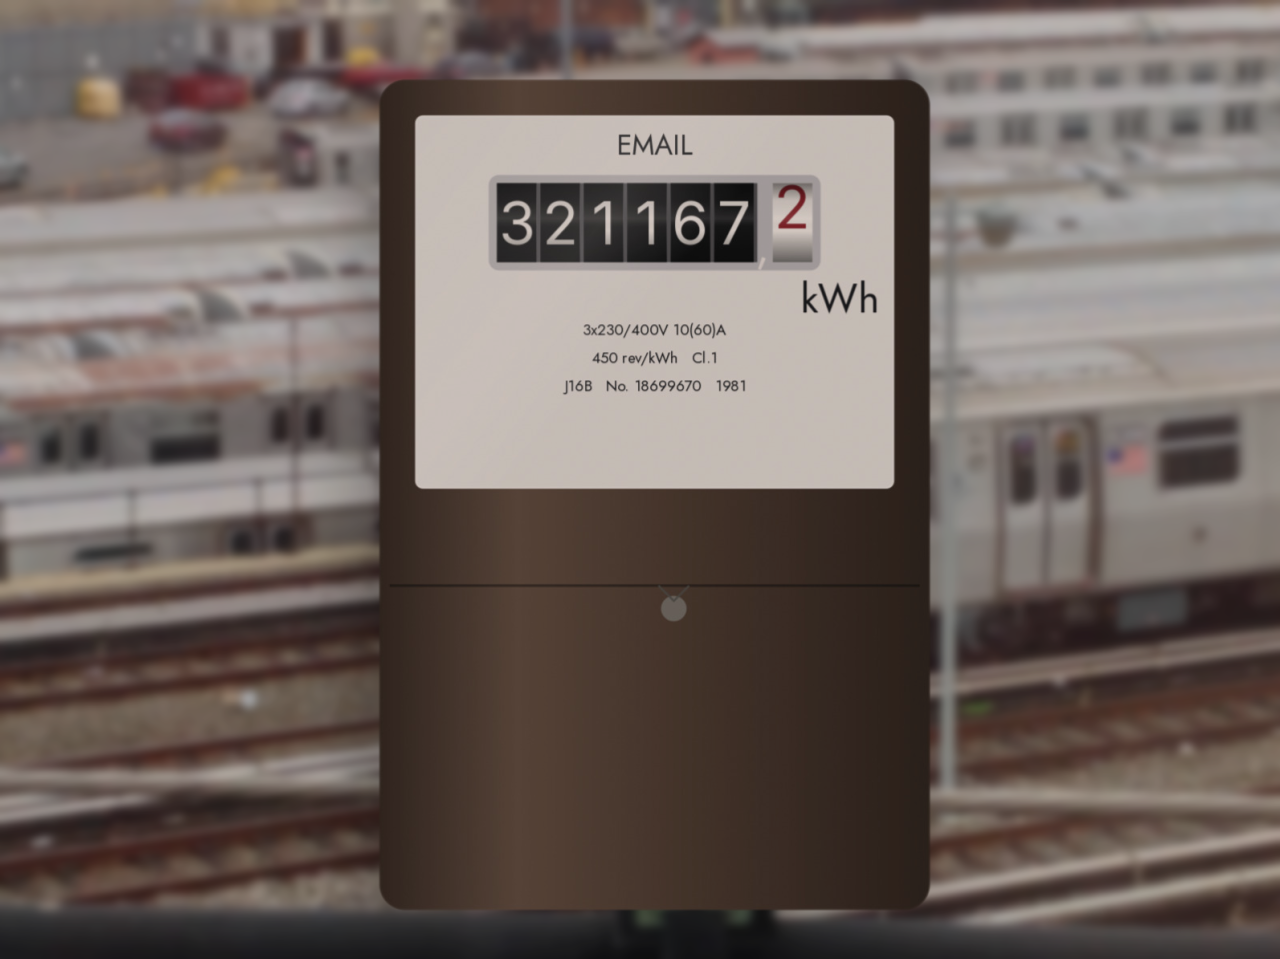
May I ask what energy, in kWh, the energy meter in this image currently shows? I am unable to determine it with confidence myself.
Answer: 321167.2 kWh
